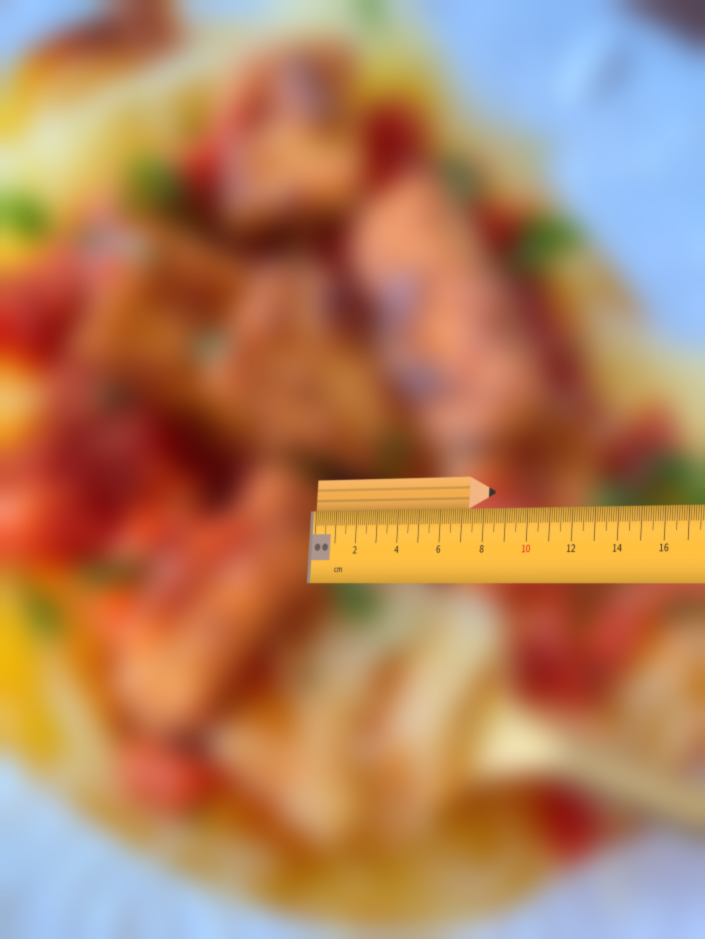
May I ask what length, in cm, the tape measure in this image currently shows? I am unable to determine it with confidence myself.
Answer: 8.5 cm
